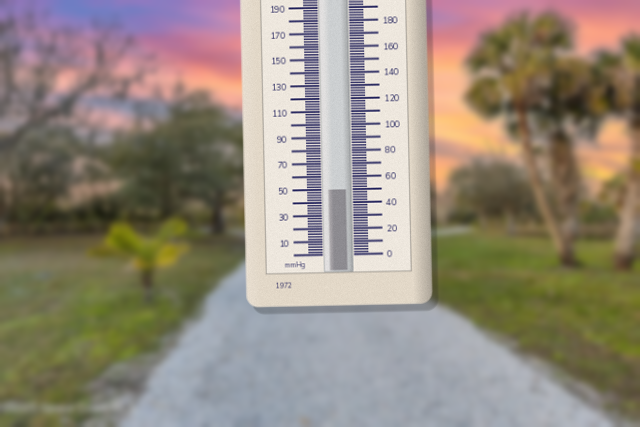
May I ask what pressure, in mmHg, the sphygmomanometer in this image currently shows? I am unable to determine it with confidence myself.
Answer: 50 mmHg
